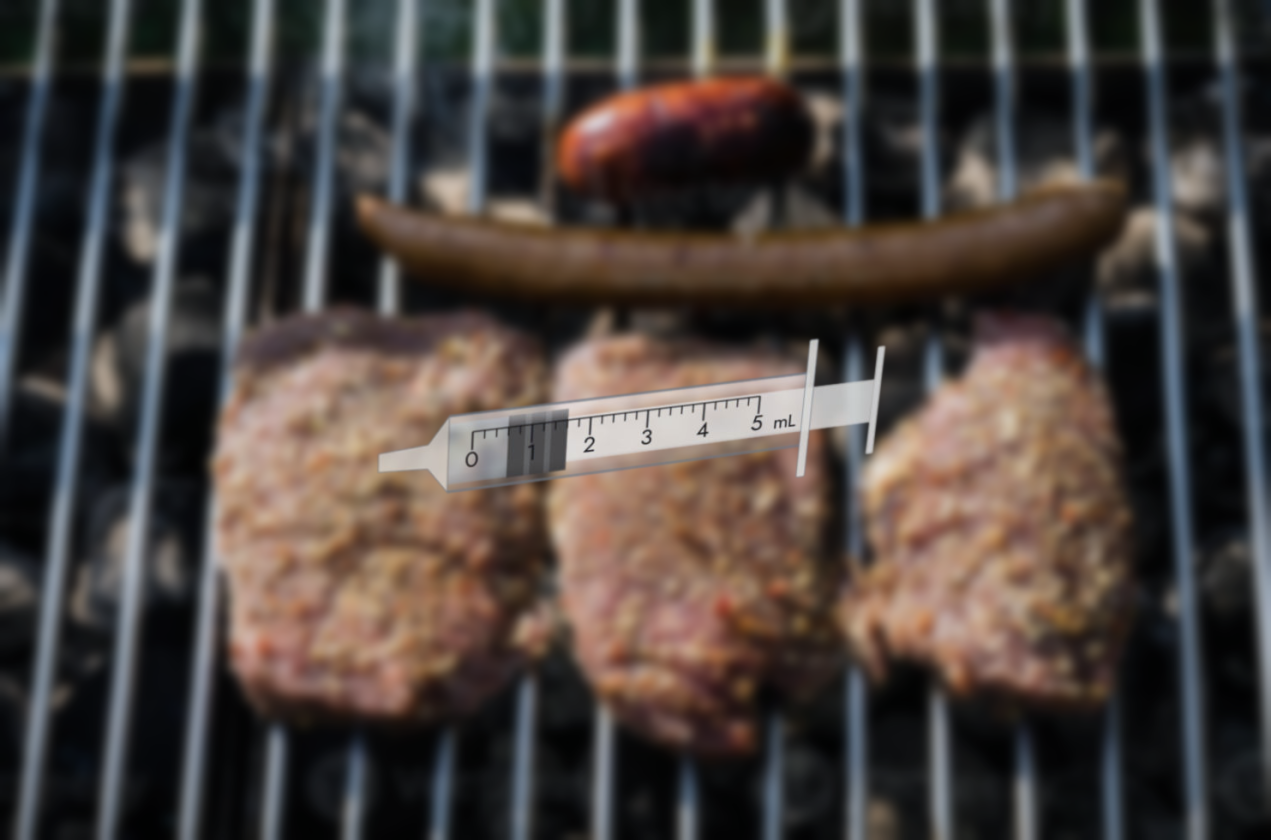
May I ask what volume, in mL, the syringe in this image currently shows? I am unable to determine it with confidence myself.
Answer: 0.6 mL
